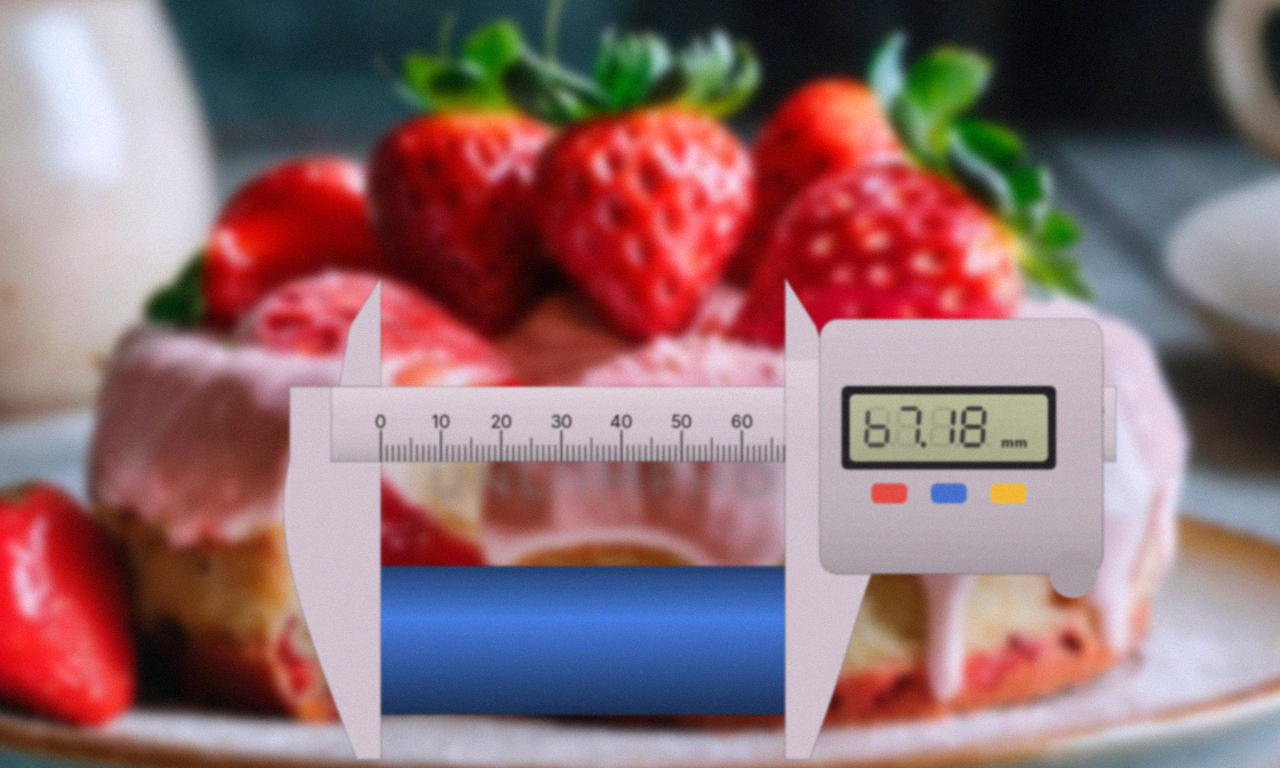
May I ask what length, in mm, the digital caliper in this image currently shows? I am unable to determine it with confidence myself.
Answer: 67.18 mm
